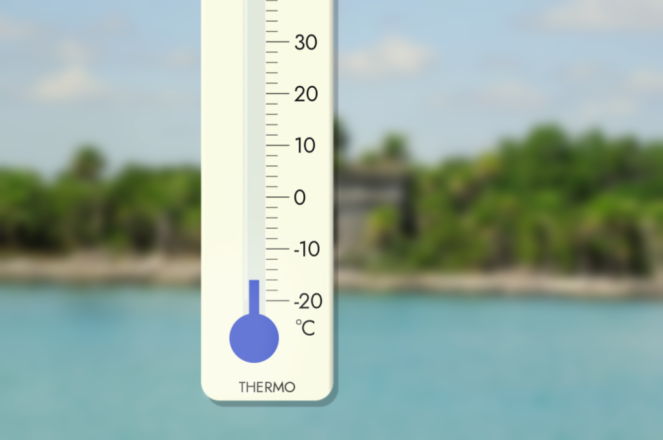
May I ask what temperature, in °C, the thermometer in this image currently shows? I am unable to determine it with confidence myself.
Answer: -16 °C
